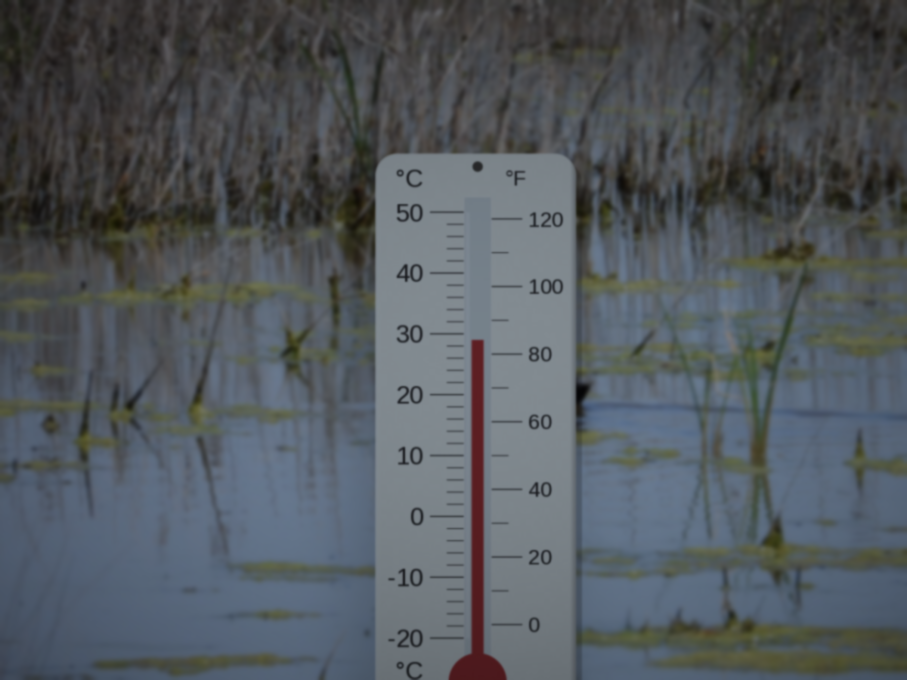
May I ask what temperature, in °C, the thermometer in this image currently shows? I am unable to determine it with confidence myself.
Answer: 29 °C
